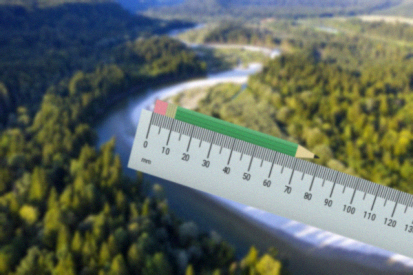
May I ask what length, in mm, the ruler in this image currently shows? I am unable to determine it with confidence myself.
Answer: 80 mm
